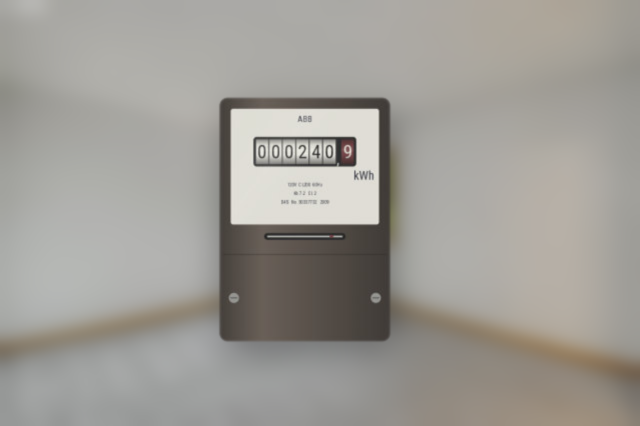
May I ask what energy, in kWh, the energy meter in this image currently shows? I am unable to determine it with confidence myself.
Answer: 240.9 kWh
